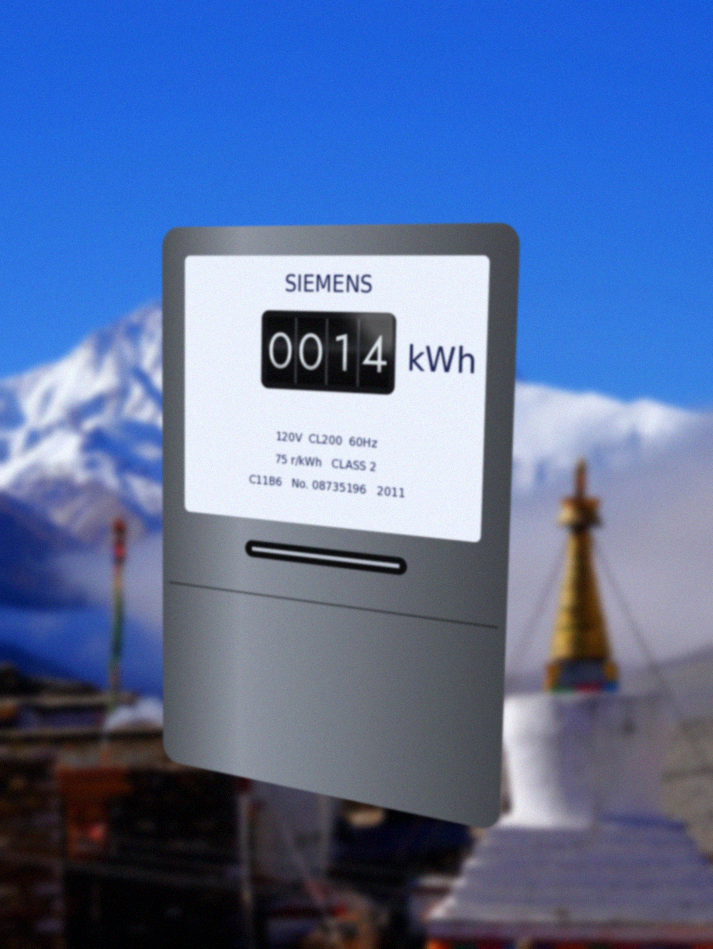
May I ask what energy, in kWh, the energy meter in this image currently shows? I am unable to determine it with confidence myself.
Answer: 14 kWh
